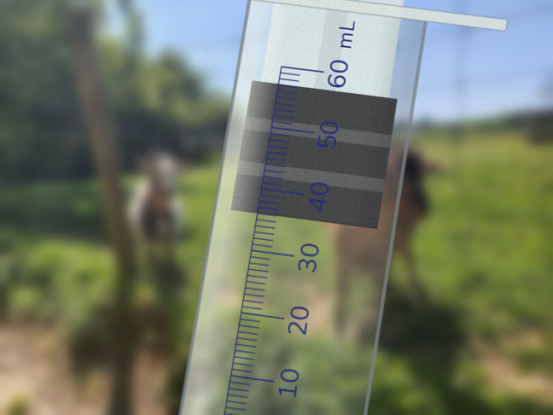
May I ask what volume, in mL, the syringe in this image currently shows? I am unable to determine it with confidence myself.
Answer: 36 mL
